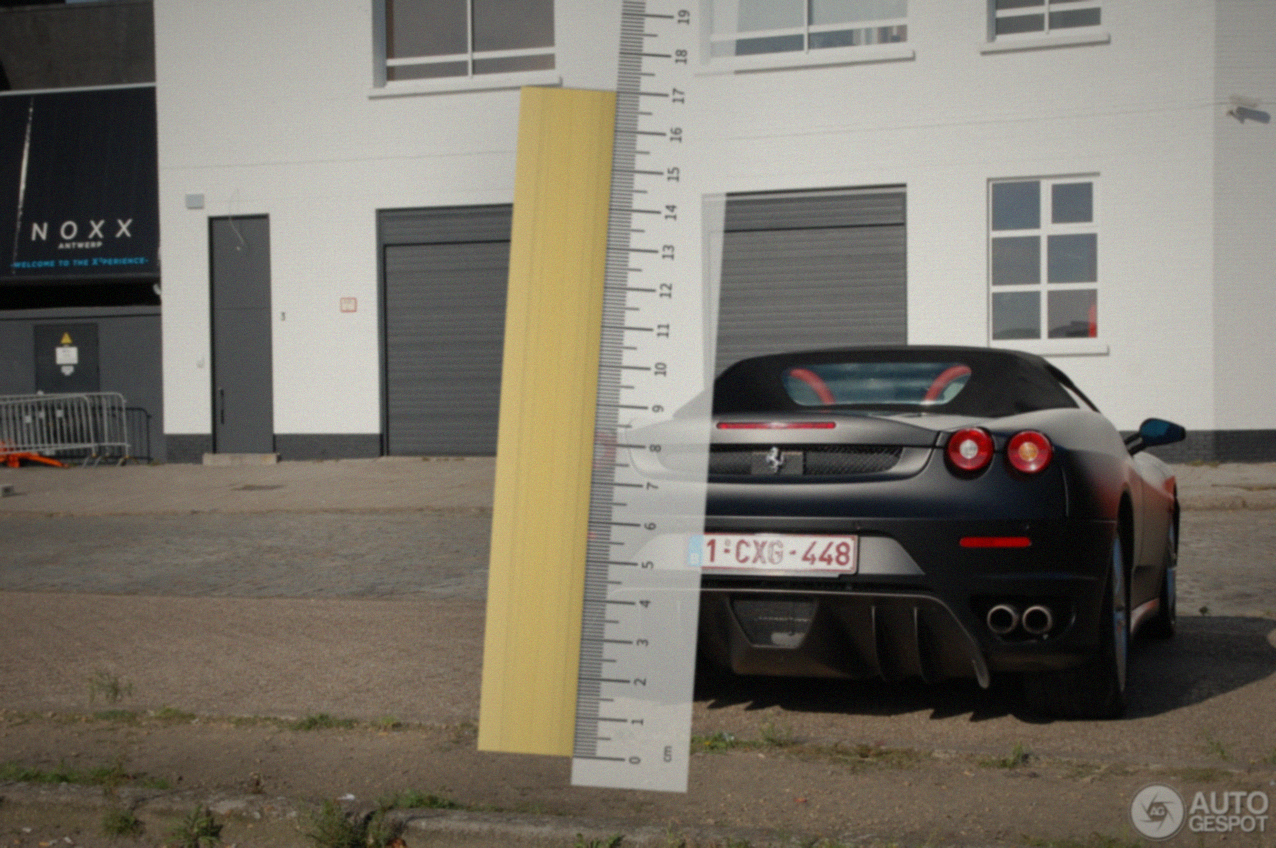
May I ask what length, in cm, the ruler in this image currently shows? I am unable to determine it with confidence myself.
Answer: 17 cm
